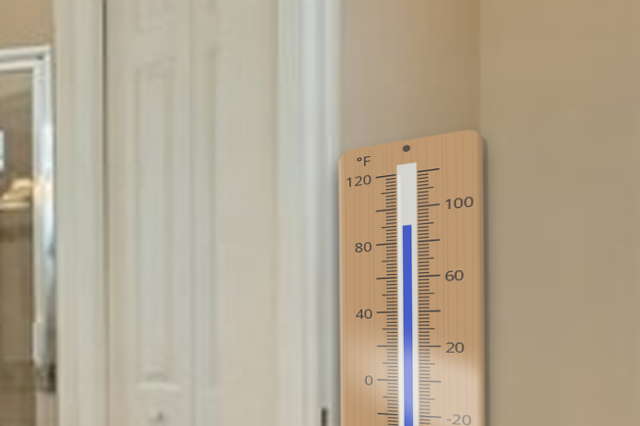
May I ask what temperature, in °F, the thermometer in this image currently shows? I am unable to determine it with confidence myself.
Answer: 90 °F
